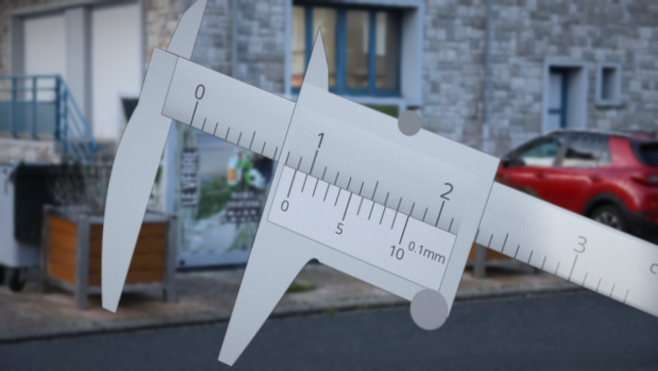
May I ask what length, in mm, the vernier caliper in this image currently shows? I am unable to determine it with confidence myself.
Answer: 8.9 mm
